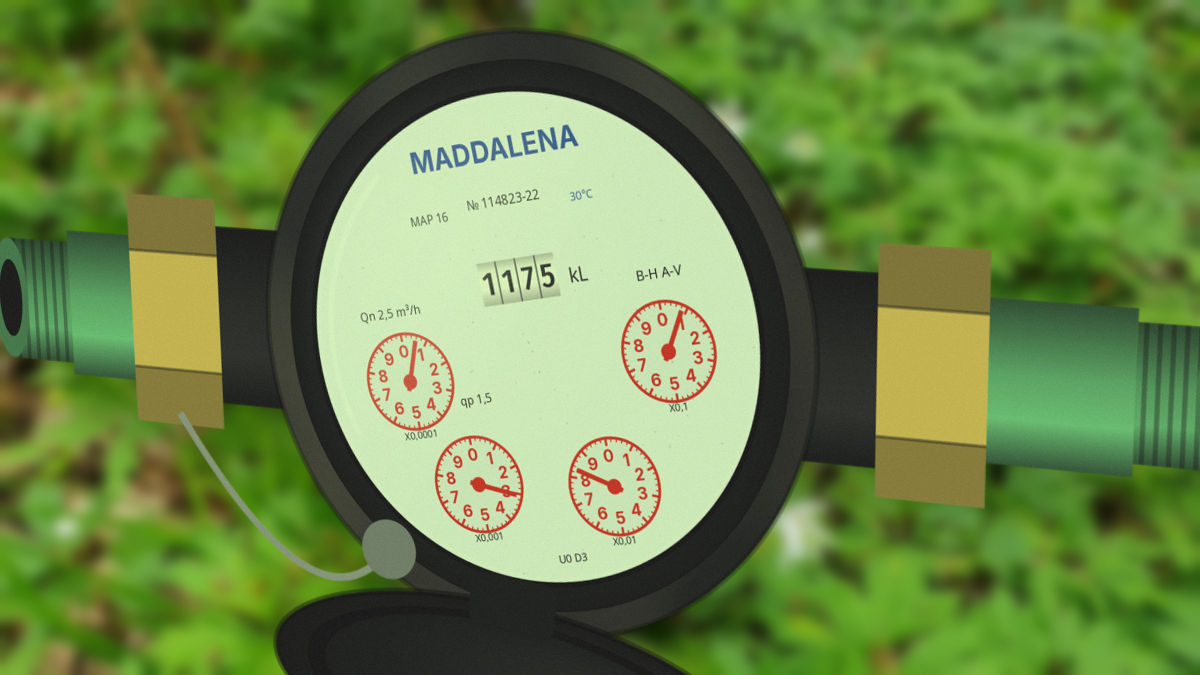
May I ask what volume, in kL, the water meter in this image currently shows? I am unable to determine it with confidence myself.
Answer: 1175.0830 kL
